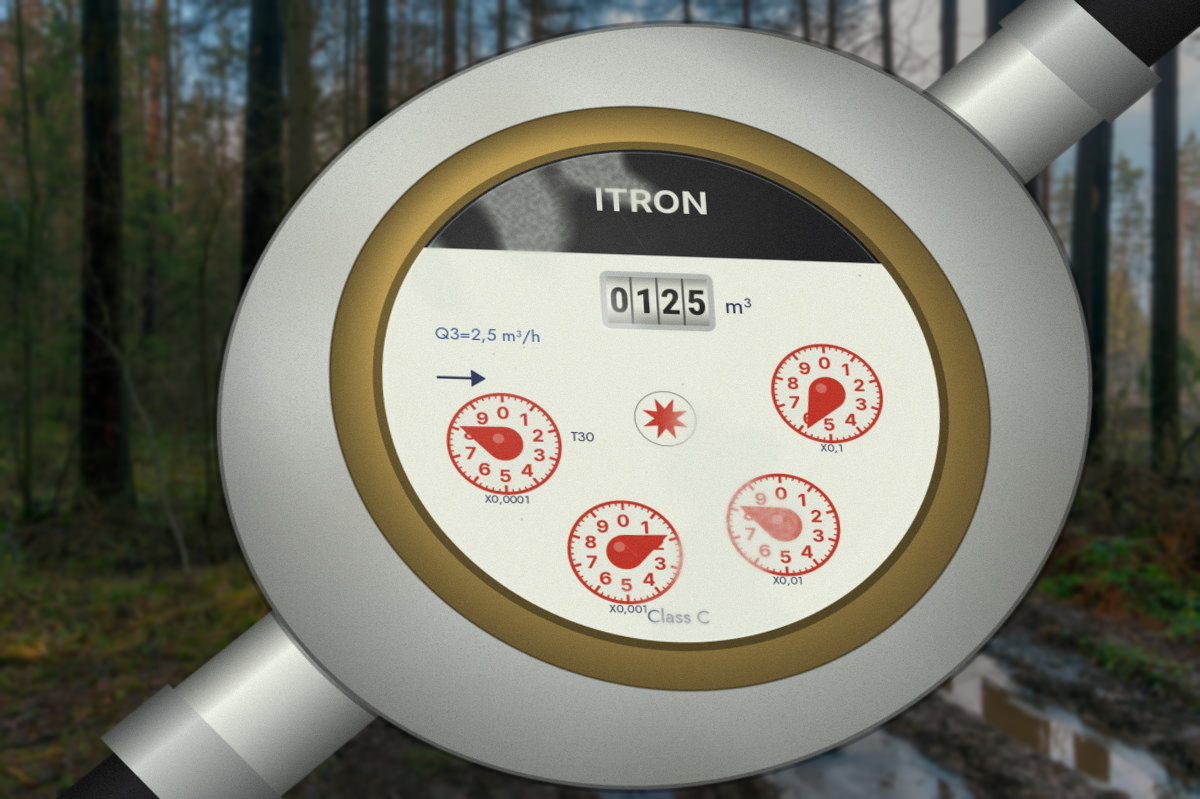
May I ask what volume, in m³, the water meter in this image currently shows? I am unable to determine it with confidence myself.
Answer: 125.5818 m³
